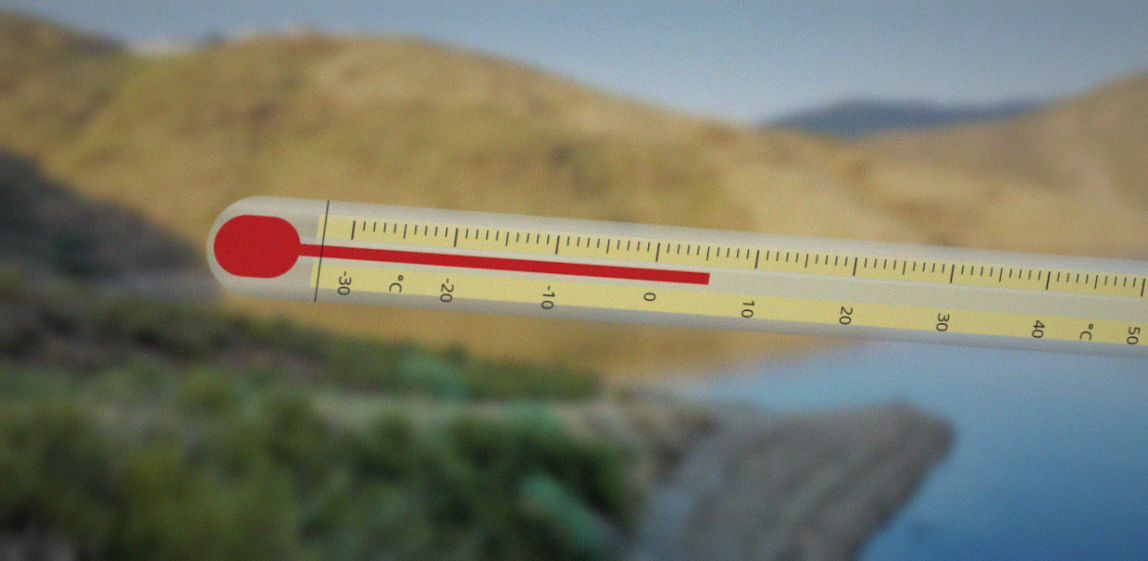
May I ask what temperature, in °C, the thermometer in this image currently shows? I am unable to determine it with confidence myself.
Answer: 5.5 °C
